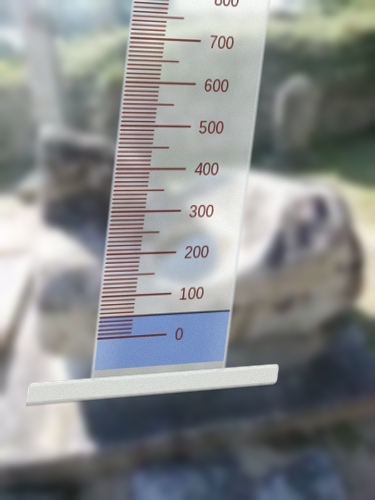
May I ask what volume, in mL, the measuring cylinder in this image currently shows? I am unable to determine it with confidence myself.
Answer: 50 mL
